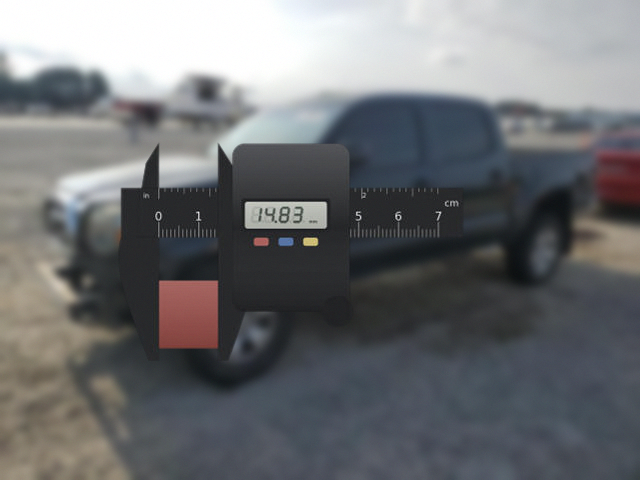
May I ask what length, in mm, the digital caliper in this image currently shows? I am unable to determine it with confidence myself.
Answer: 14.83 mm
